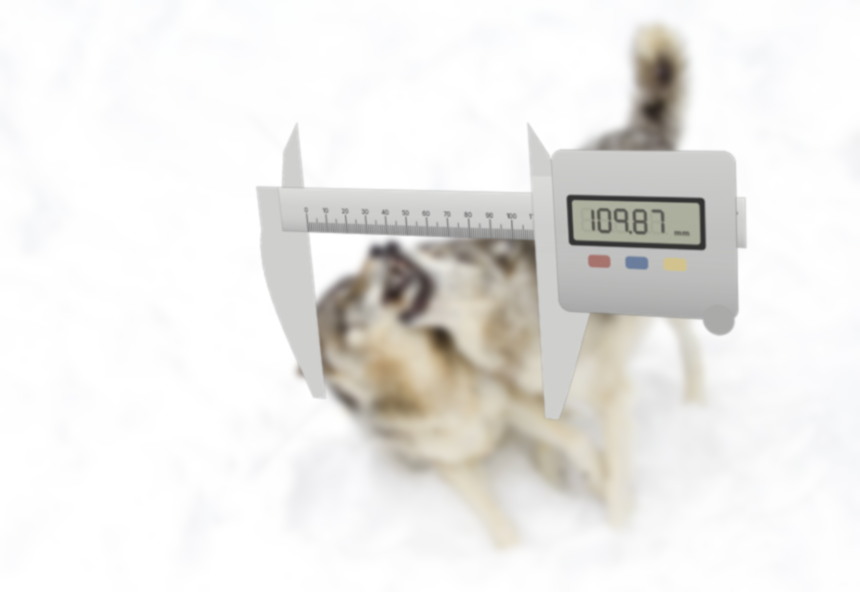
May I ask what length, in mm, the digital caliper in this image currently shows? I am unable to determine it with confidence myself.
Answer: 109.87 mm
